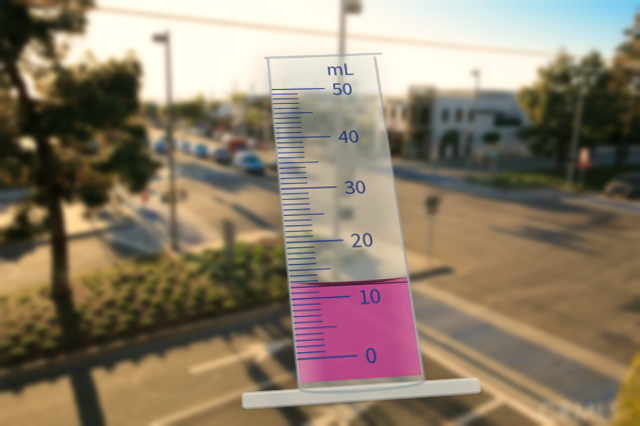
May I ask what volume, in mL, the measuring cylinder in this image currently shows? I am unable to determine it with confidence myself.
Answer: 12 mL
